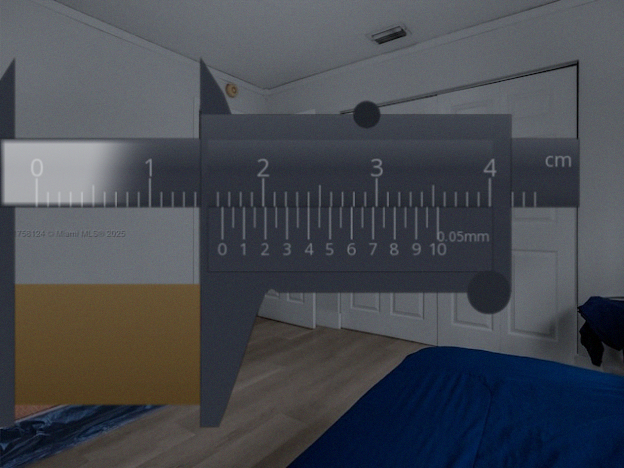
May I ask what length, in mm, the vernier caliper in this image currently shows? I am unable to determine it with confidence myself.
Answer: 16.4 mm
